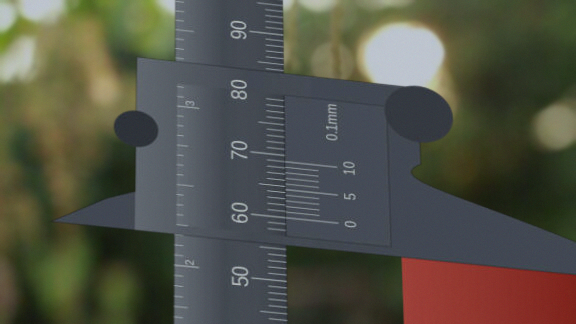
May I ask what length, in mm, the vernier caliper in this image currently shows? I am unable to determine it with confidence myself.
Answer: 60.0 mm
